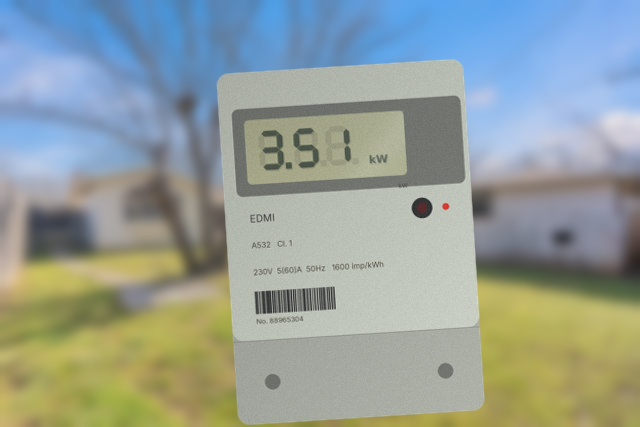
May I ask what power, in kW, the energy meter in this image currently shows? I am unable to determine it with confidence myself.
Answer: 3.51 kW
